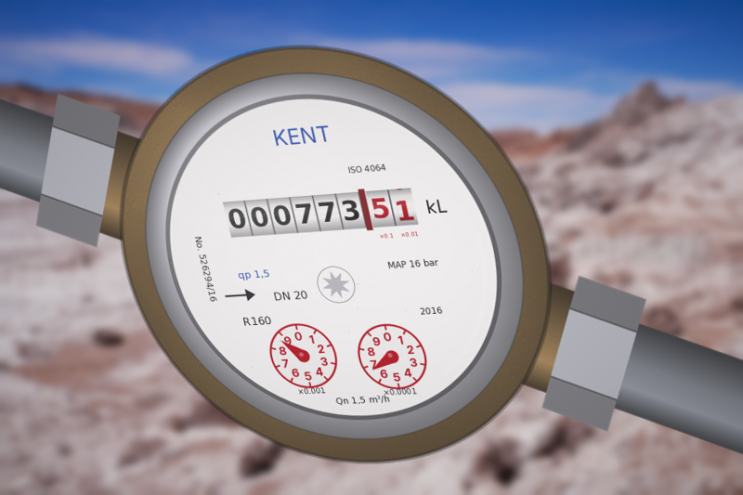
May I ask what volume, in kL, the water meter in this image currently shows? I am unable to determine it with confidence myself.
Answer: 773.5086 kL
